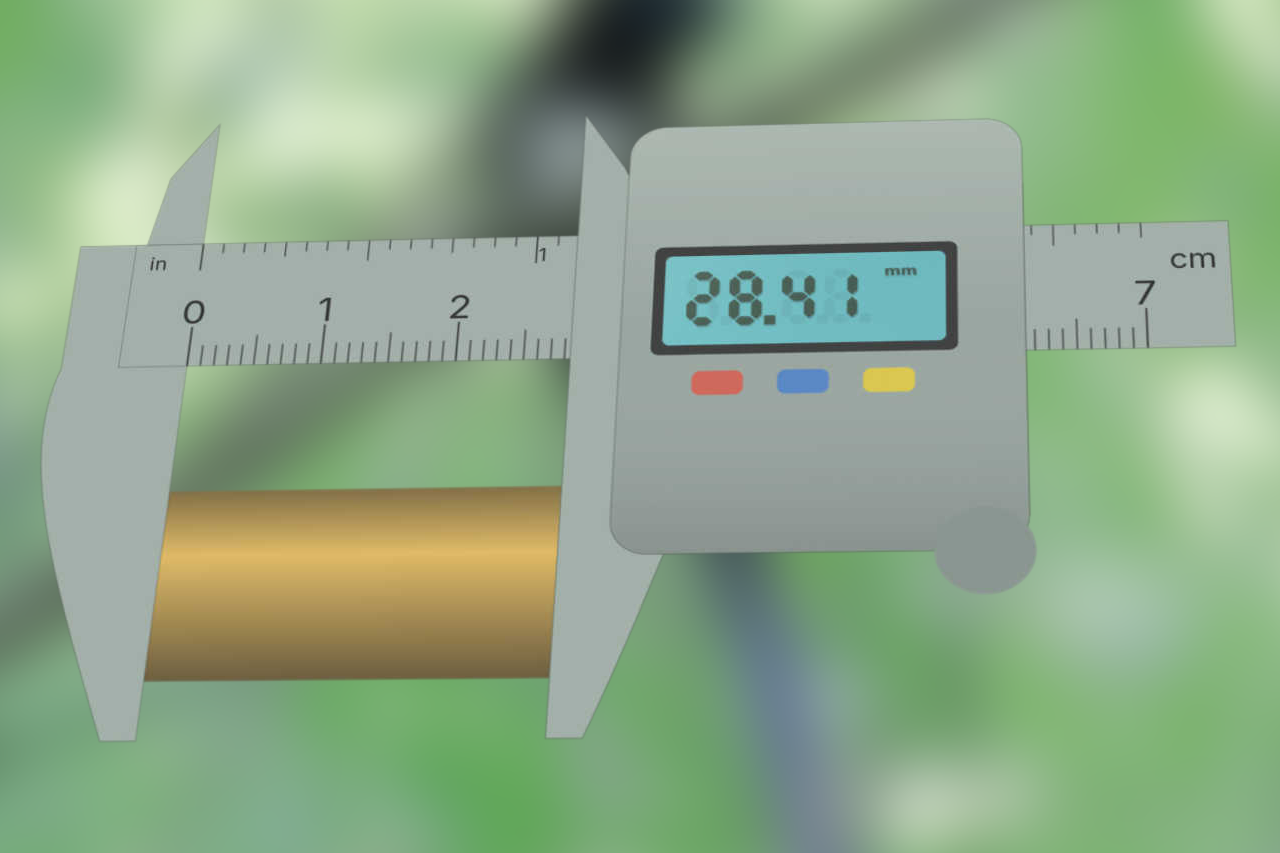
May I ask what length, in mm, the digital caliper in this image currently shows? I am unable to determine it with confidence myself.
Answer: 28.41 mm
